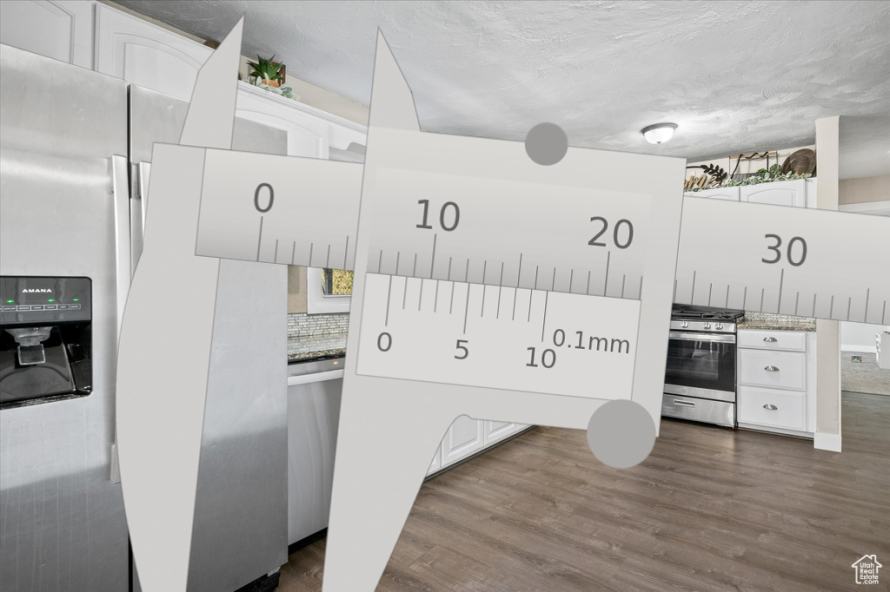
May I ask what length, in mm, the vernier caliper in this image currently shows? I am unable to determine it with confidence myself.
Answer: 7.7 mm
